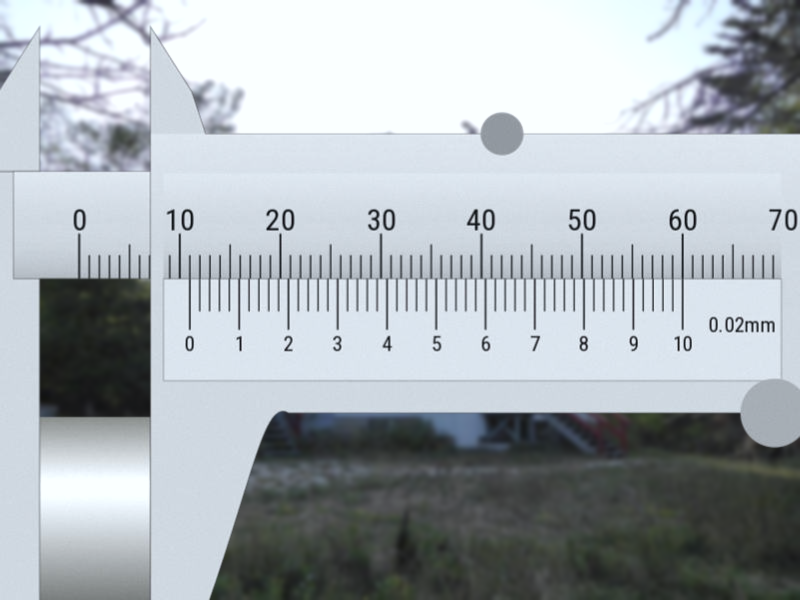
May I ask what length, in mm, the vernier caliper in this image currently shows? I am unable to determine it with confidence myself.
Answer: 11.0 mm
